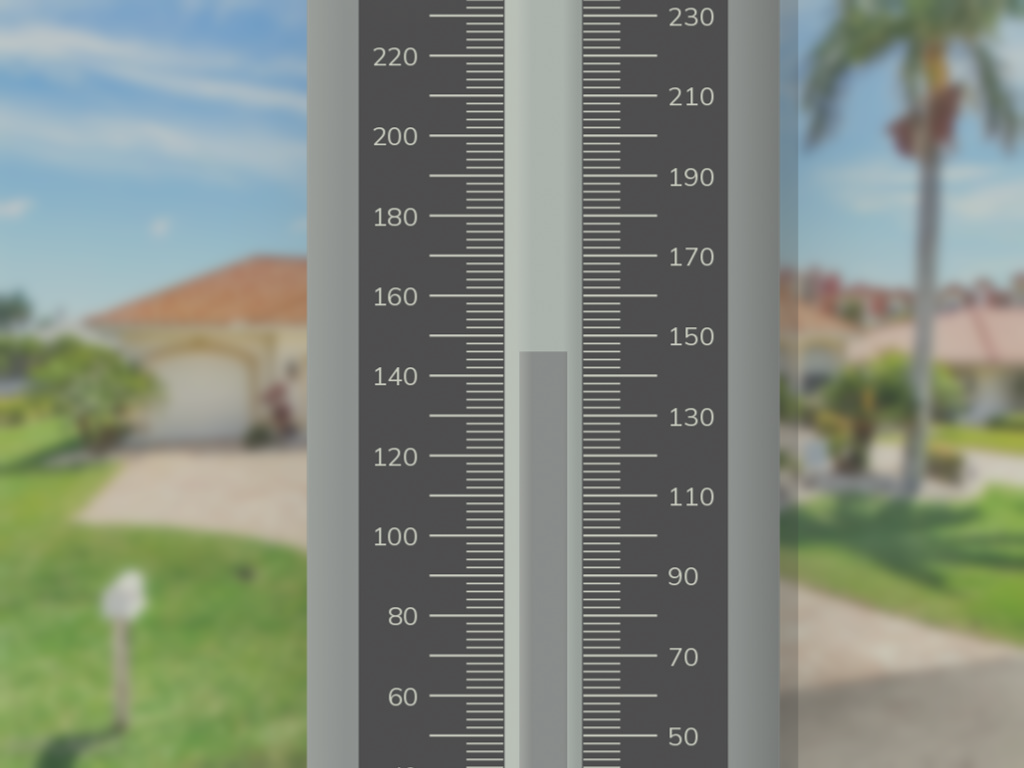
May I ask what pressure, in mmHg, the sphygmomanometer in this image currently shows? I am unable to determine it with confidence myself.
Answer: 146 mmHg
